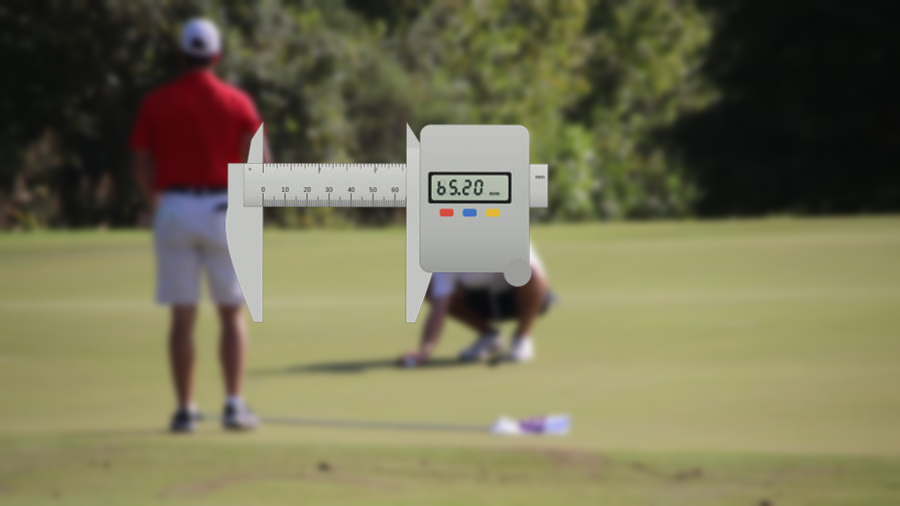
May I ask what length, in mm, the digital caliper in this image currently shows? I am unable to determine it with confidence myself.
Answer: 65.20 mm
